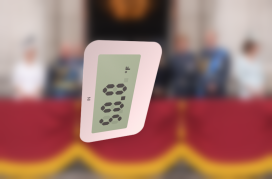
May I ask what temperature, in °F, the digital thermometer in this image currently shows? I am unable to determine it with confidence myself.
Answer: 50.0 °F
